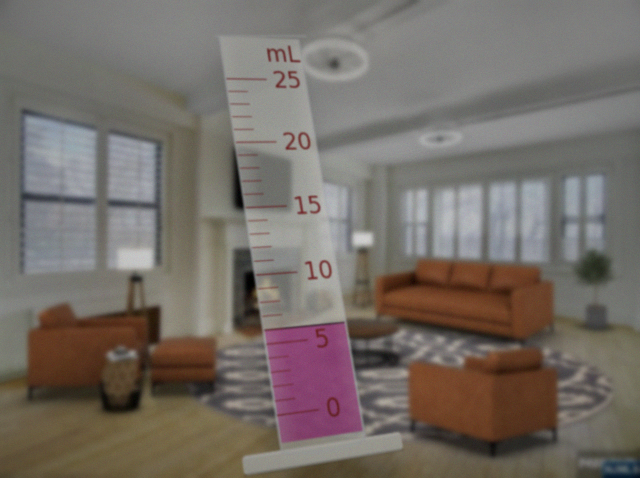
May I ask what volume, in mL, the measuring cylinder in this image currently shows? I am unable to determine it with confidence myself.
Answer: 6 mL
